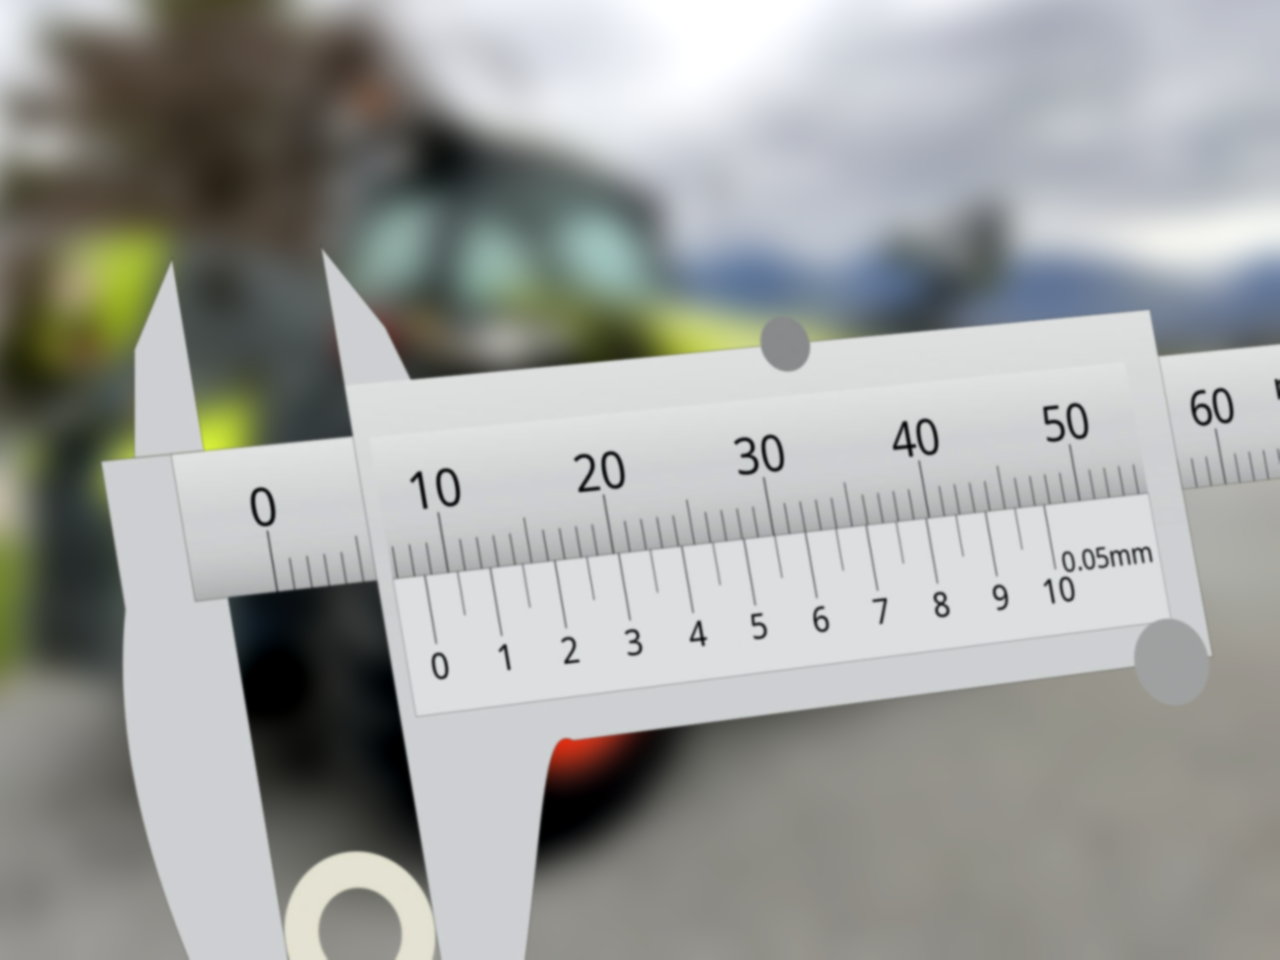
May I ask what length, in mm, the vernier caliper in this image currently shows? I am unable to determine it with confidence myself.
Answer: 8.6 mm
